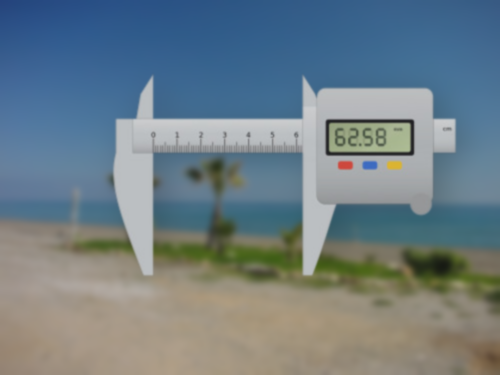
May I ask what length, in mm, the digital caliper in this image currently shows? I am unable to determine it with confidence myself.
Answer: 62.58 mm
